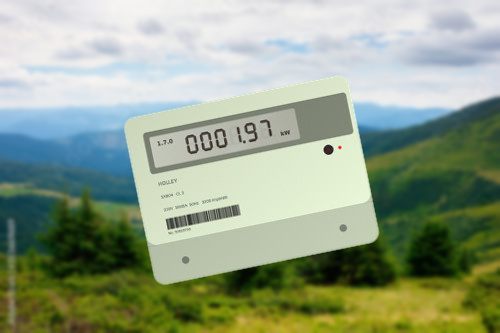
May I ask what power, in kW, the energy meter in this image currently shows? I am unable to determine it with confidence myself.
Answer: 1.97 kW
